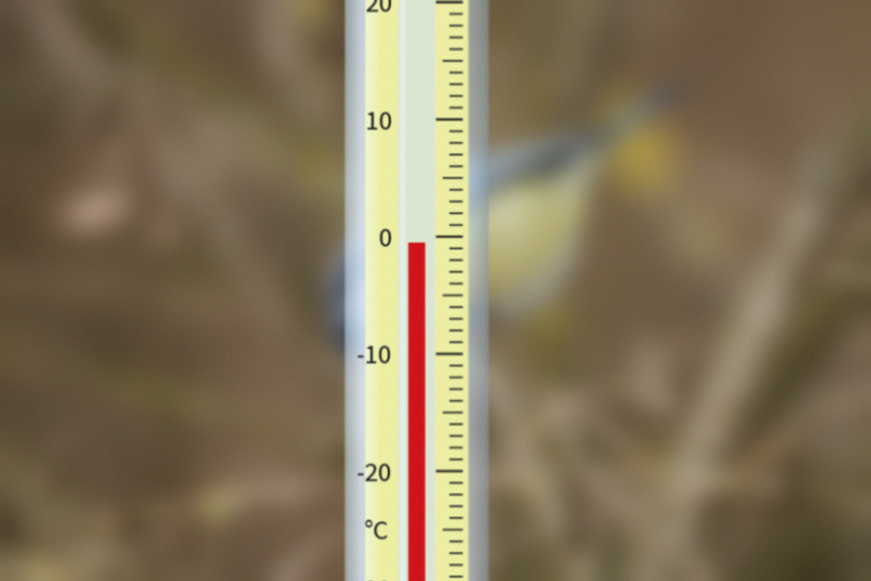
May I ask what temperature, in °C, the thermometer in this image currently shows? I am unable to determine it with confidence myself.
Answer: -0.5 °C
